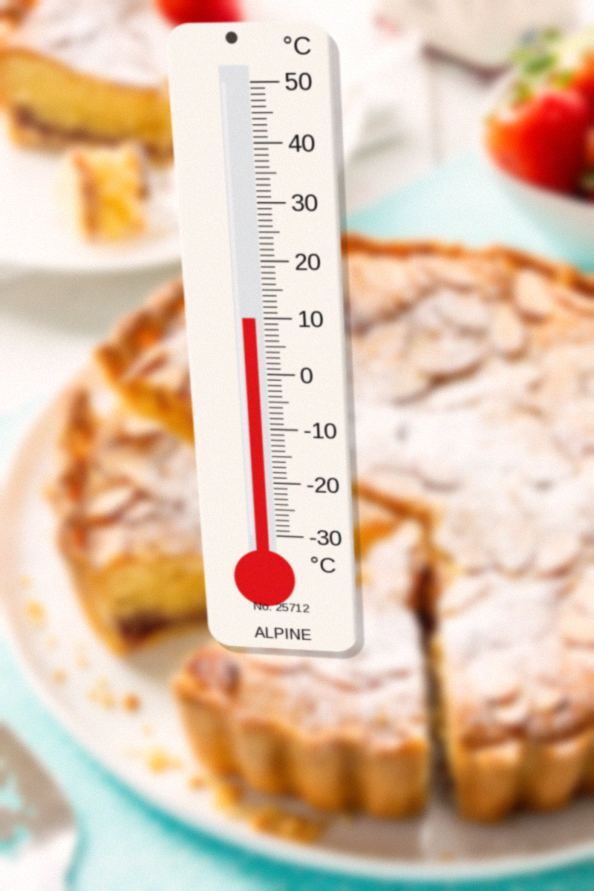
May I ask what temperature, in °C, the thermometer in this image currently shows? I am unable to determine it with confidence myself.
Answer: 10 °C
